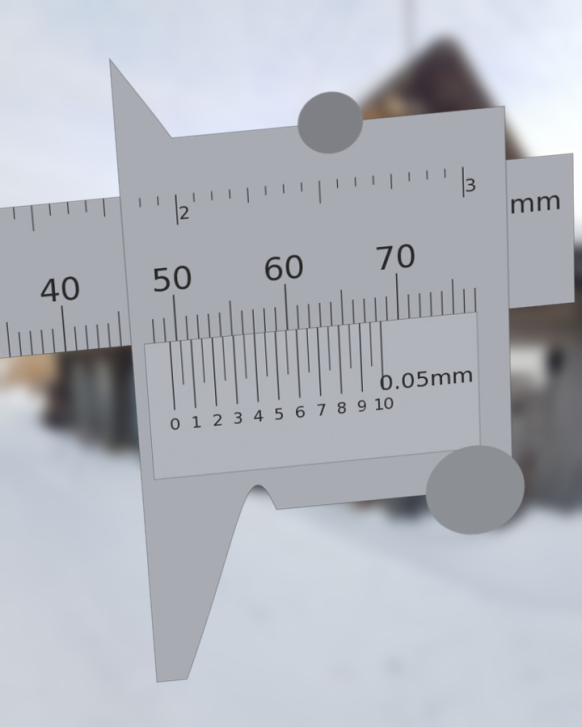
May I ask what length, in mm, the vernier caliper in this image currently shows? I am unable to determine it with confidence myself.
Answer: 49.4 mm
